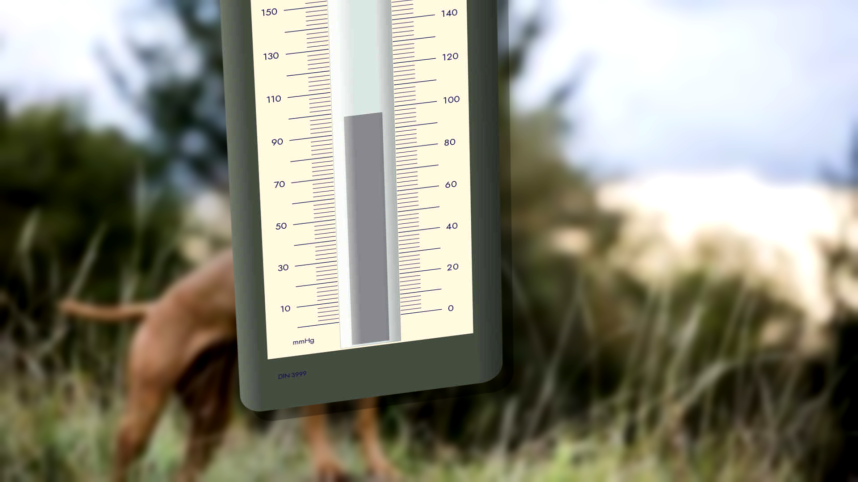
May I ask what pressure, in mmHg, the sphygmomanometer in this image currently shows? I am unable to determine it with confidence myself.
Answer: 98 mmHg
